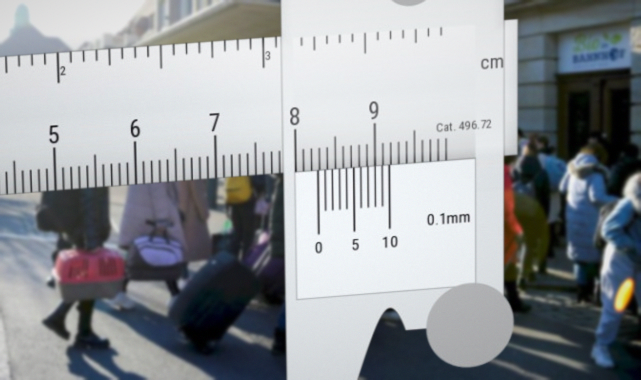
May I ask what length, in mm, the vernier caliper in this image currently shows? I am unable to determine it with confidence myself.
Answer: 82.8 mm
